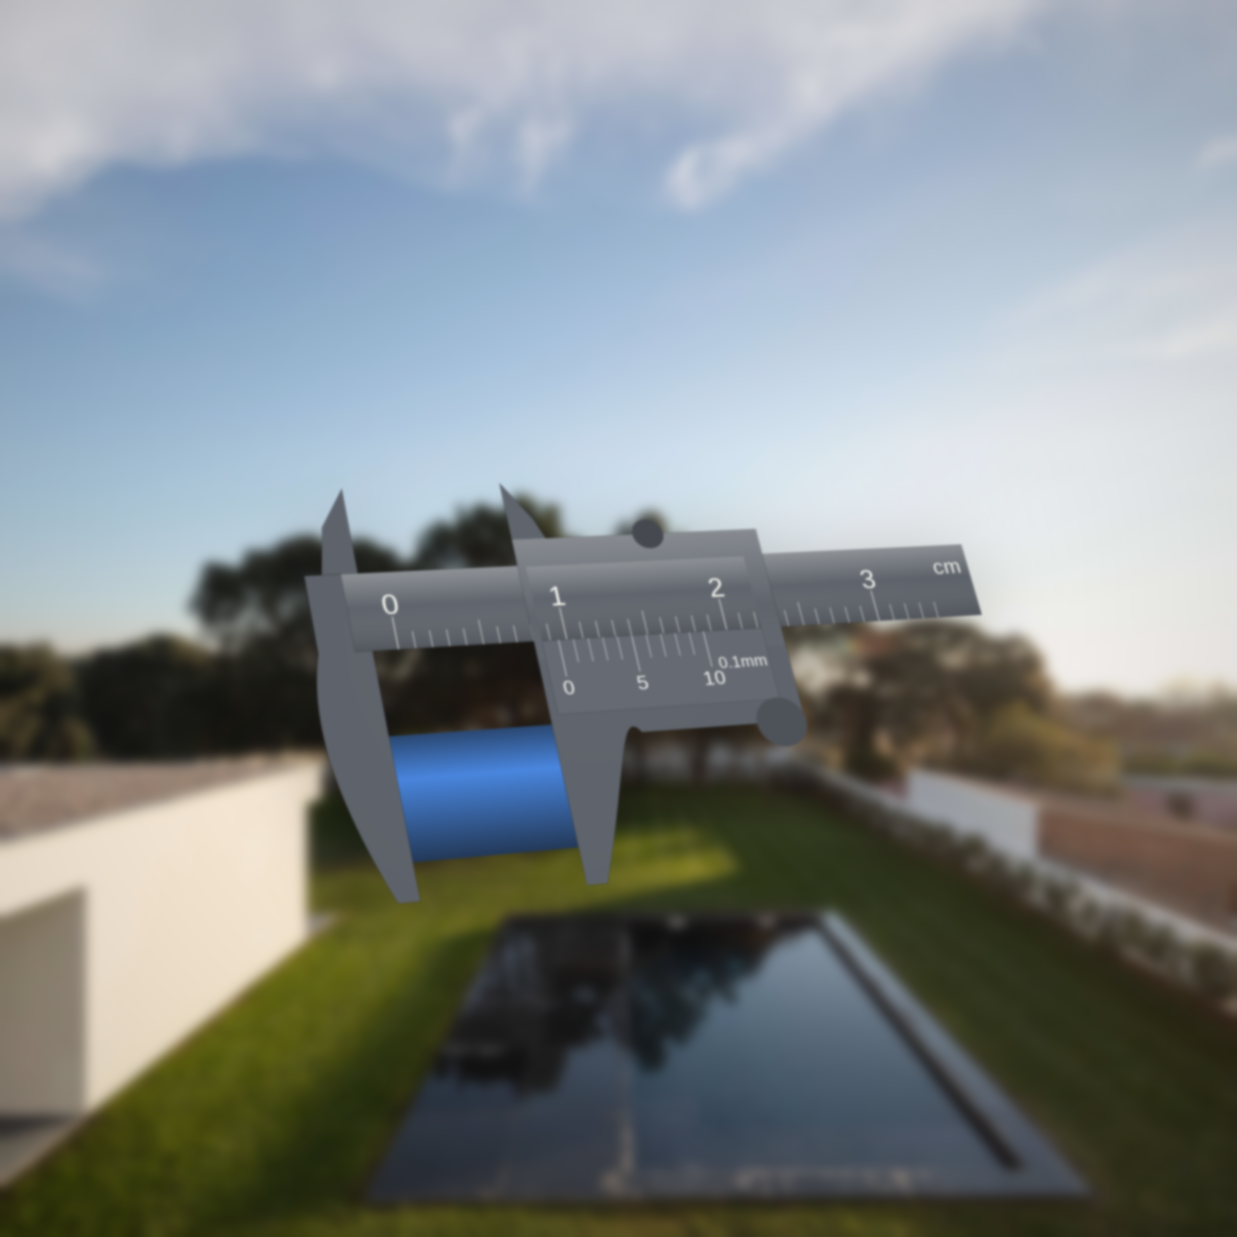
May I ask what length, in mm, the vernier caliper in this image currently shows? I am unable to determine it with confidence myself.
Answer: 9.5 mm
